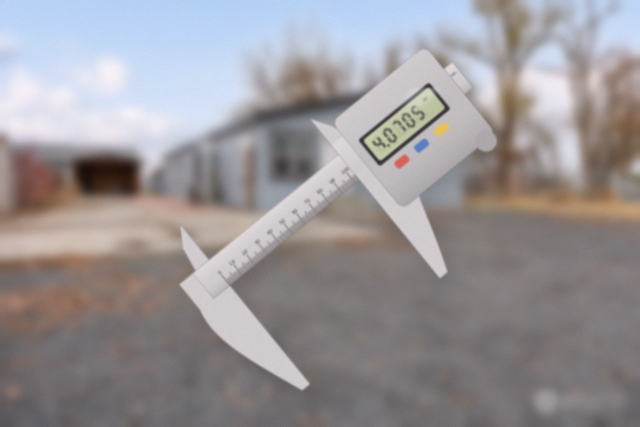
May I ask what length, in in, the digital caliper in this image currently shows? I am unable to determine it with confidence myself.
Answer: 4.0705 in
